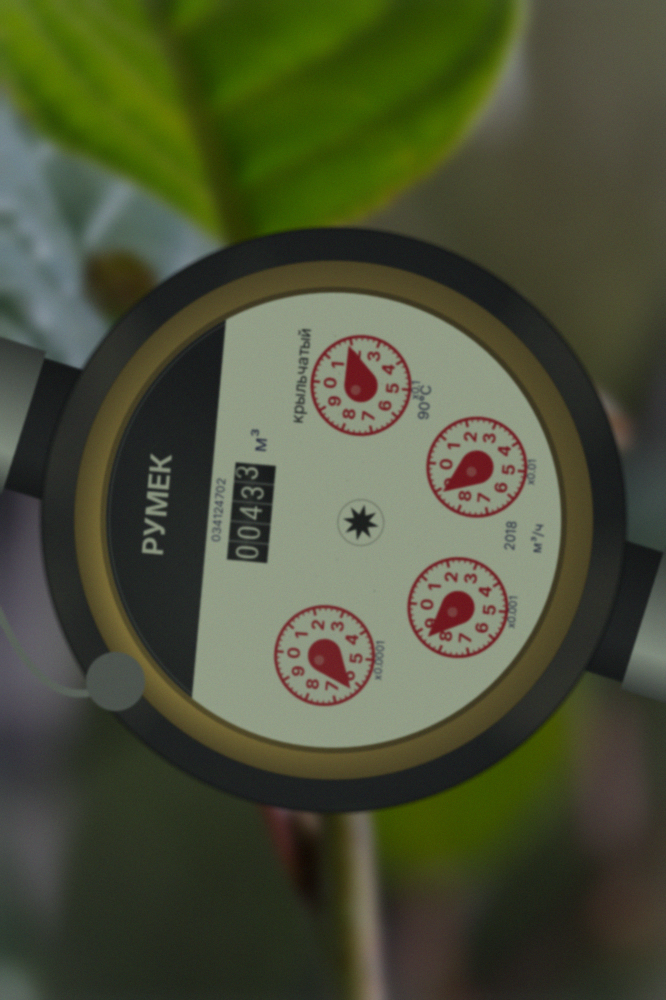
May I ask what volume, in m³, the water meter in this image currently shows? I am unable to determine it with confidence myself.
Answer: 433.1886 m³
